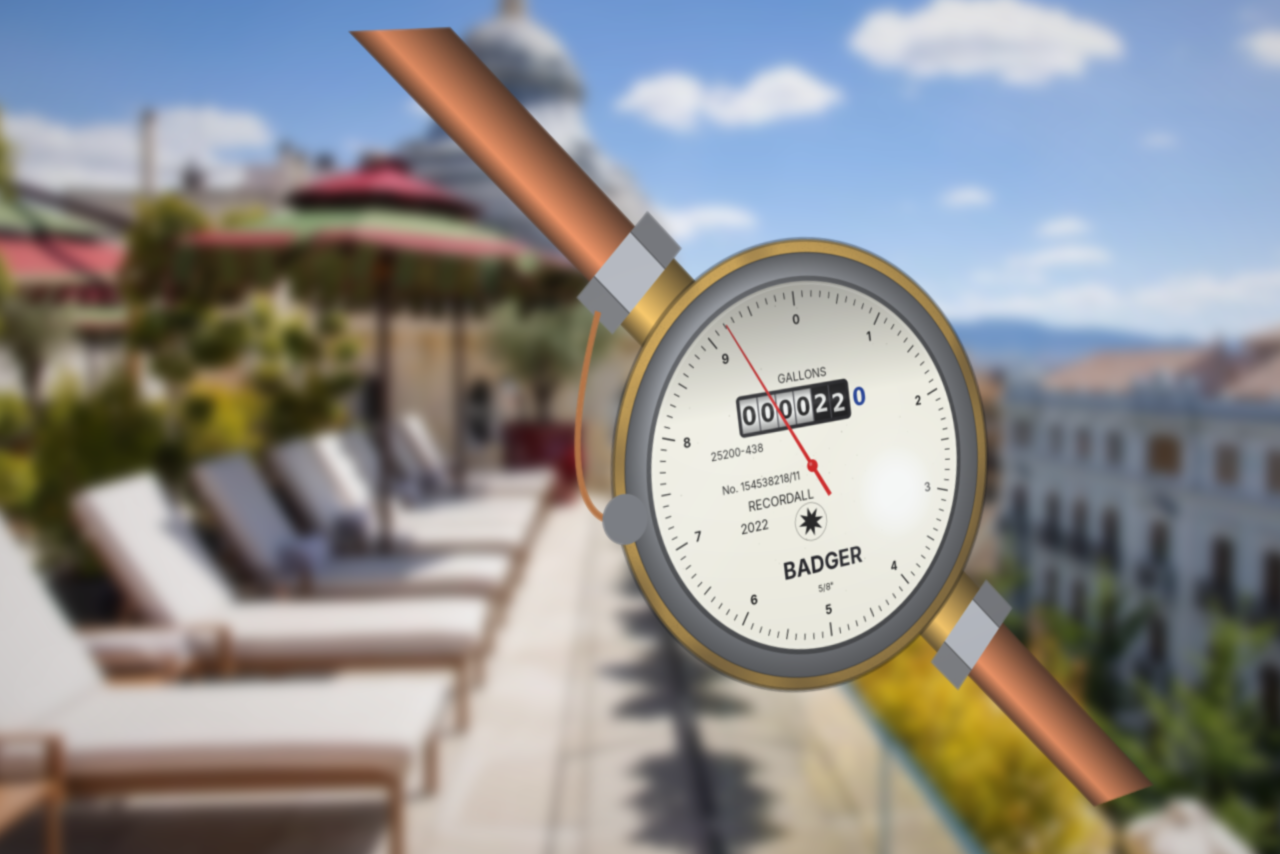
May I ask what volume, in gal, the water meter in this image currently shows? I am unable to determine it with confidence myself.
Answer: 219.2 gal
